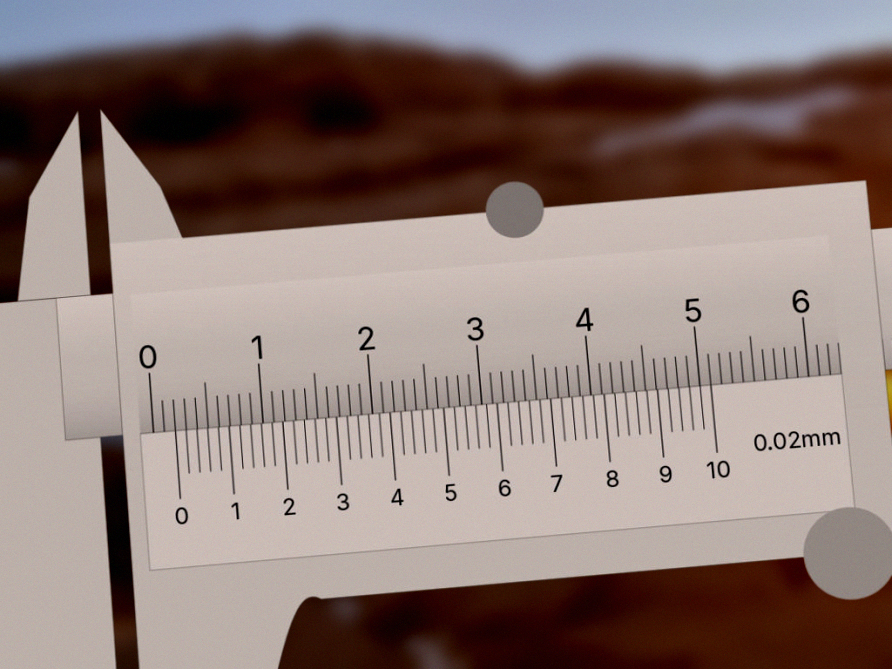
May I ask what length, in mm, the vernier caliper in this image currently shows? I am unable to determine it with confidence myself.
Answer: 2.0 mm
